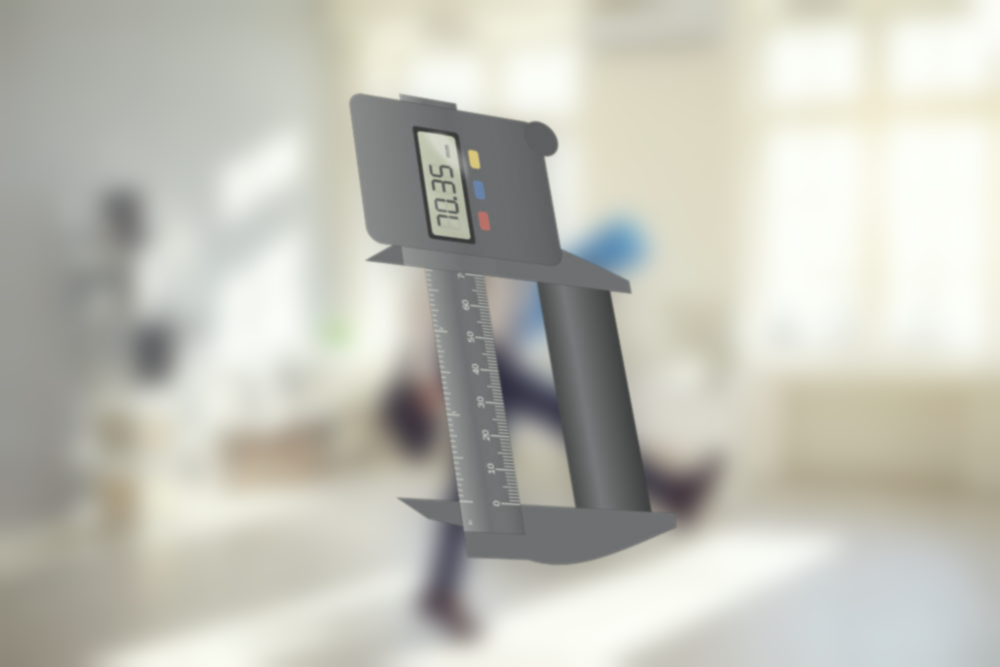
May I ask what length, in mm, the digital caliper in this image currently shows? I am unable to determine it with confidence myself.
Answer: 70.35 mm
